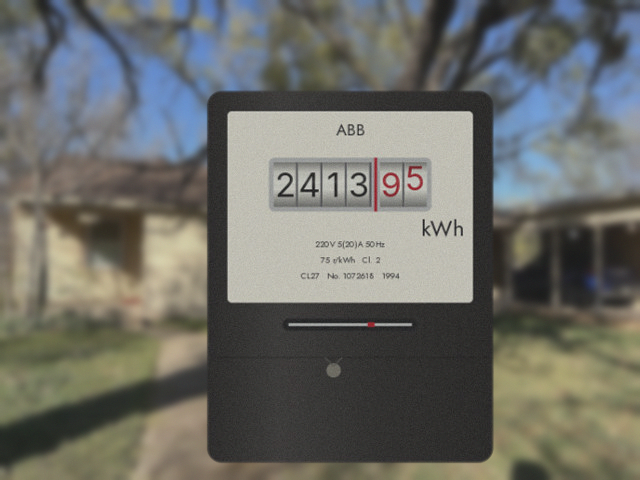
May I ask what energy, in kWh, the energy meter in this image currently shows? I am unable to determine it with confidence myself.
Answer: 2413.95 kWh
